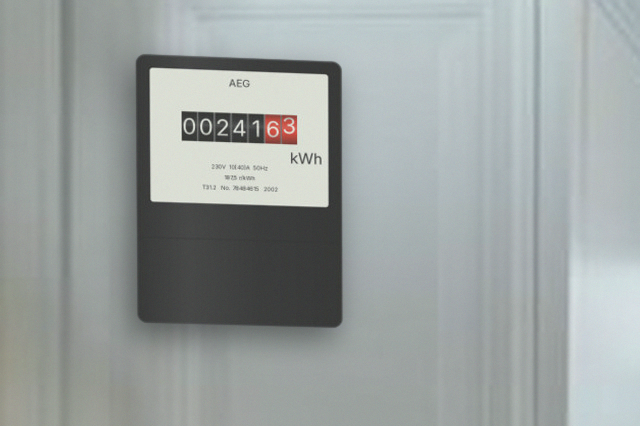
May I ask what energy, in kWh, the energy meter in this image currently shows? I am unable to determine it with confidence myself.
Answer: 241.63 kWh
